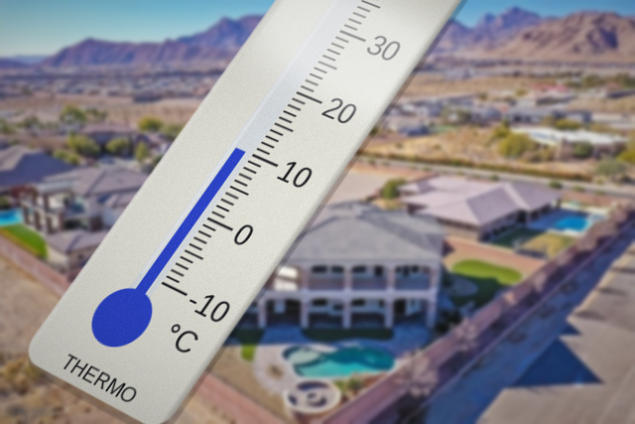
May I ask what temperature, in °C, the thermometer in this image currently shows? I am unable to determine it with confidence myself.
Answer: 10 °C
